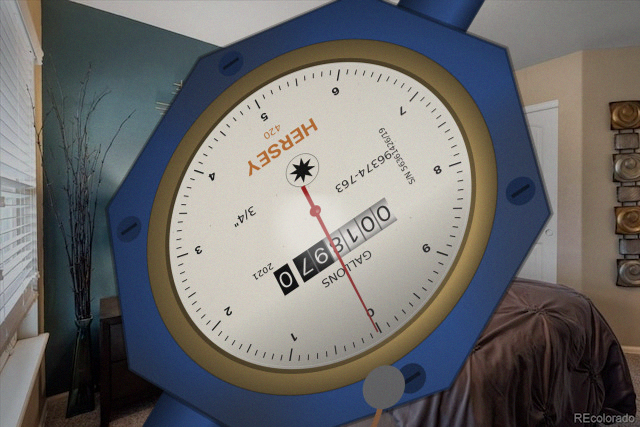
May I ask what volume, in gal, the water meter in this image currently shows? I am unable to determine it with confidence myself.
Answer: 18970.0 gal
